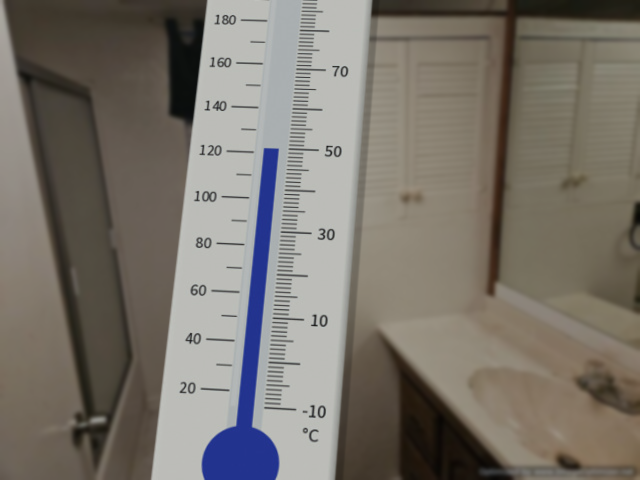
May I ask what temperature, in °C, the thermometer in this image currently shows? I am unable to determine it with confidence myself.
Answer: 50 °C
